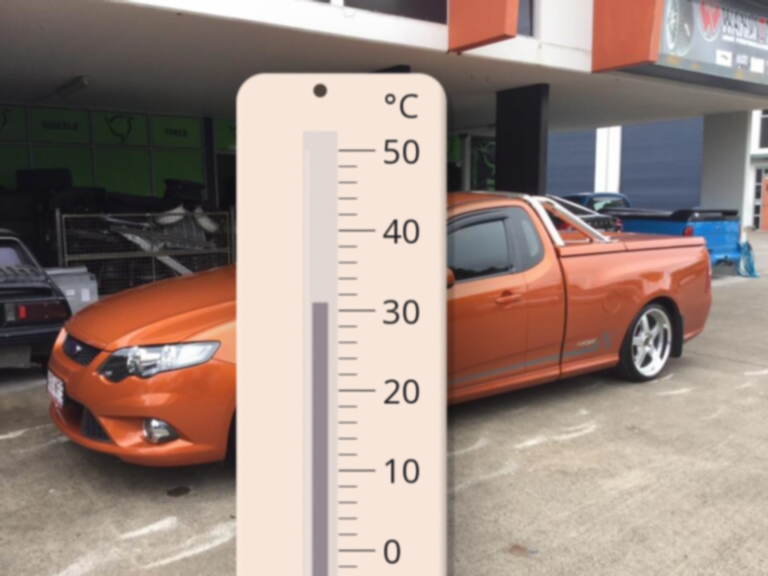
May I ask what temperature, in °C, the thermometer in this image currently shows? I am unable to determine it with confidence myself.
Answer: 31 °C
